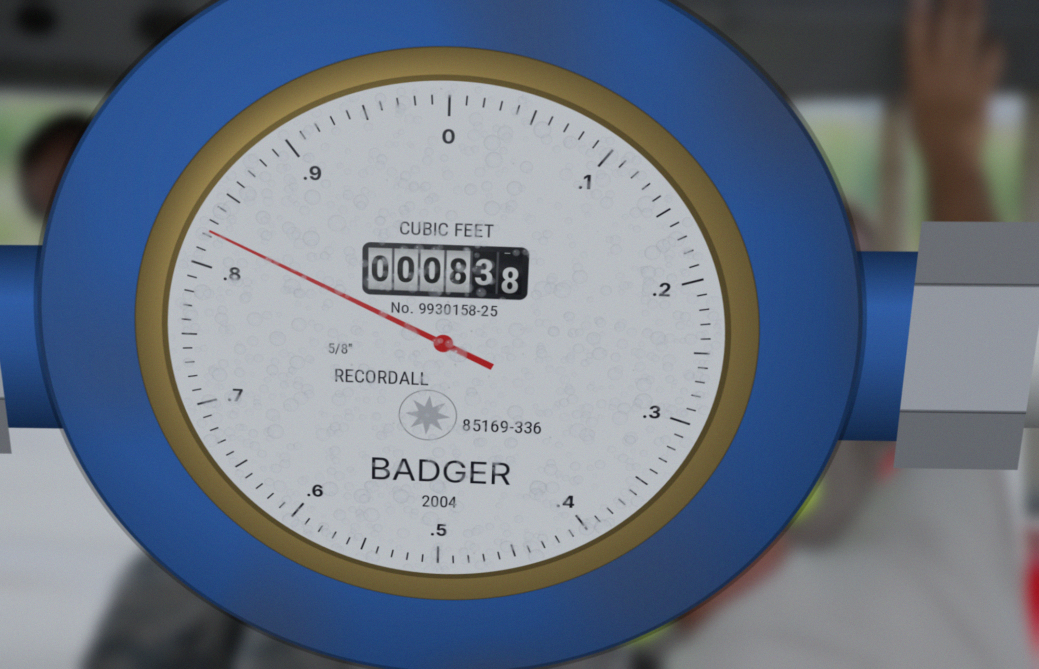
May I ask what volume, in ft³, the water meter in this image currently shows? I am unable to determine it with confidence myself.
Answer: 837.82 ft³
